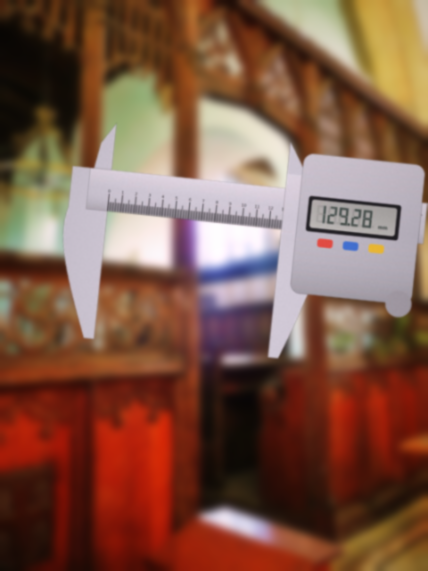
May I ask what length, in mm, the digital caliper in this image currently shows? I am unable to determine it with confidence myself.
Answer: 129.28 mm
